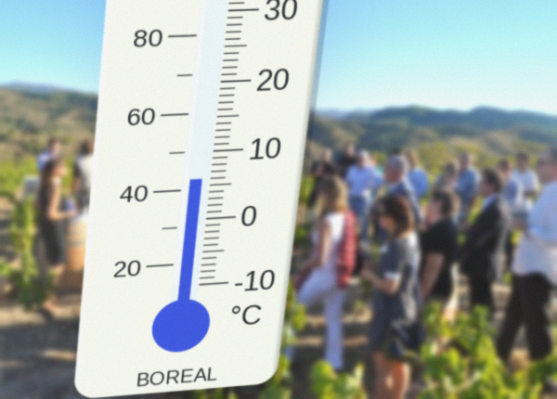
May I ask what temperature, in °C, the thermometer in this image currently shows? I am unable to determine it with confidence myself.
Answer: 6 °C
